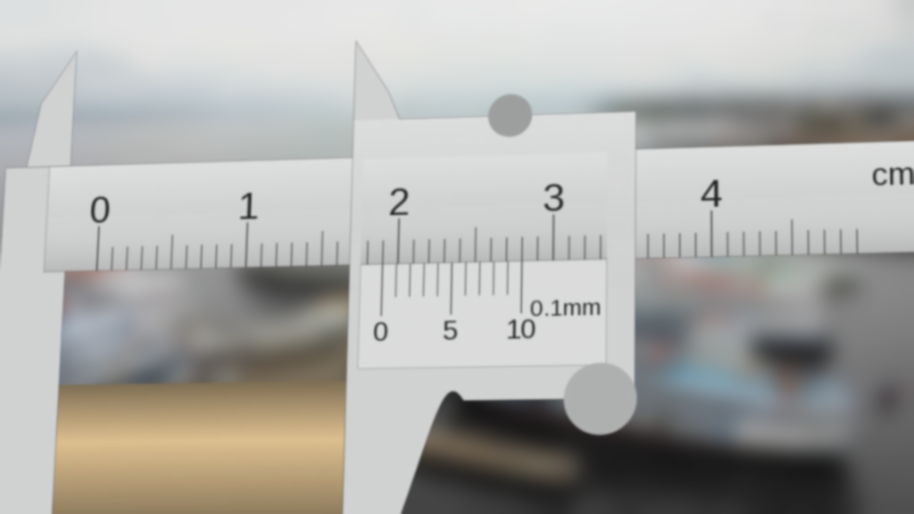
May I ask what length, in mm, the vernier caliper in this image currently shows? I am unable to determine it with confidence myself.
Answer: 19.0 mm
